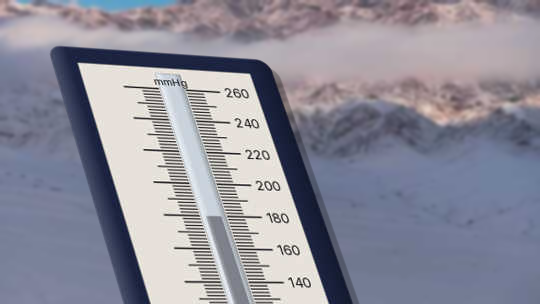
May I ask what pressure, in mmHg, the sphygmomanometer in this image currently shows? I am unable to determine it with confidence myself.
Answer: 180 mmHg
